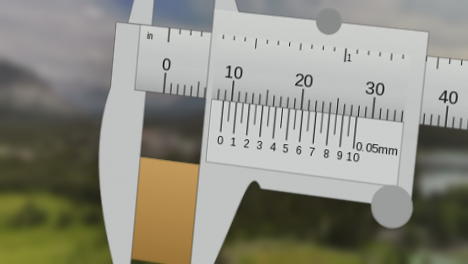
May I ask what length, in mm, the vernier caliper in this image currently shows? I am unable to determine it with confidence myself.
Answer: 8.8 mm
